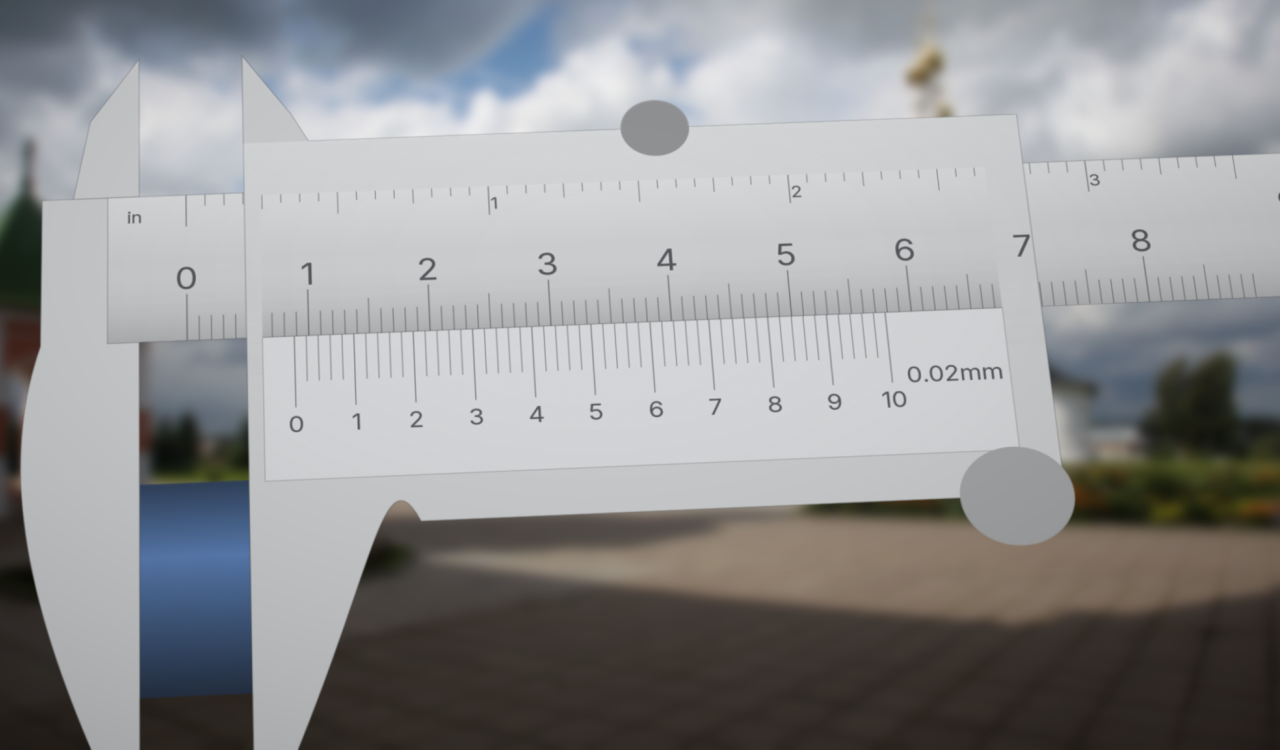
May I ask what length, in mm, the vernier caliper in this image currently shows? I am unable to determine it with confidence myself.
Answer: 8.8 mm
